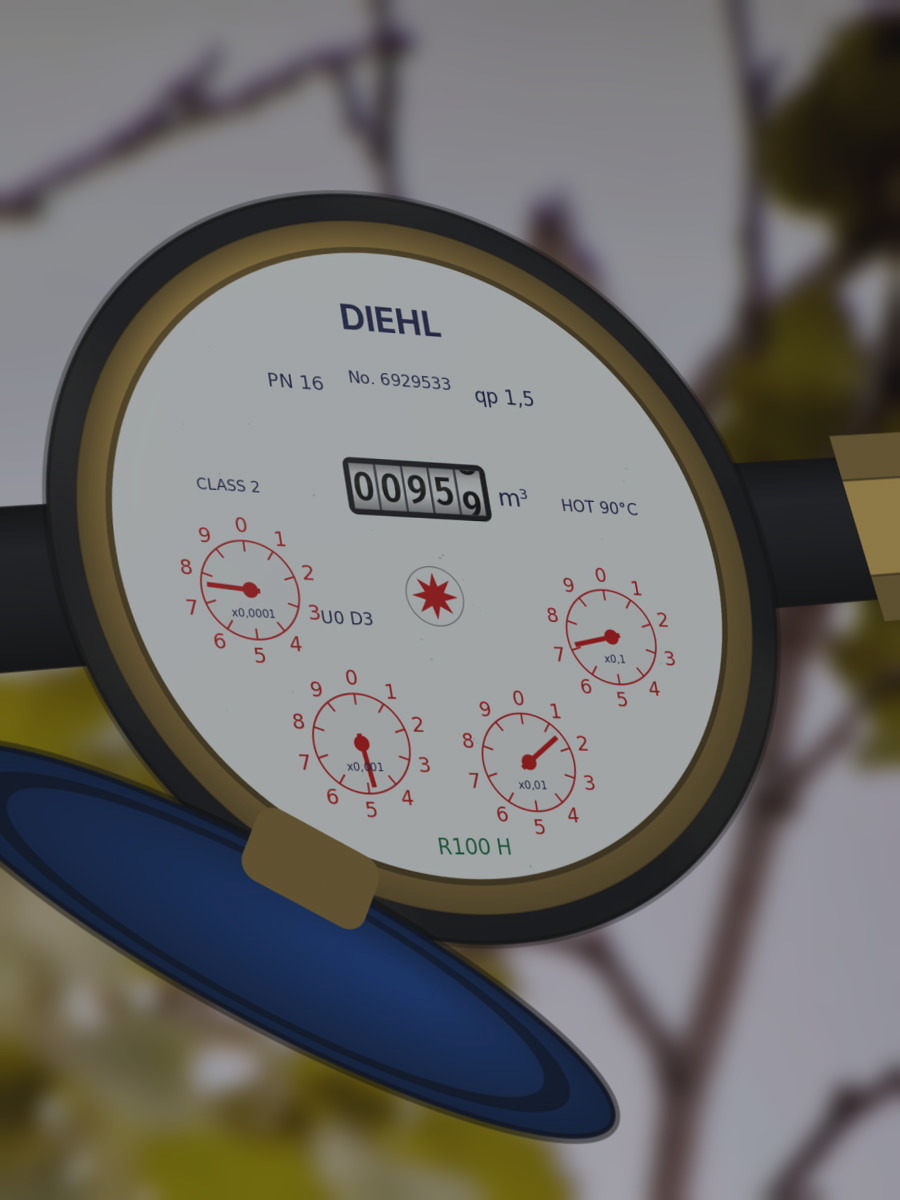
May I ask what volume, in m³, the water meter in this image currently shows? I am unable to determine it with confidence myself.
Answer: 958.7147 m³
